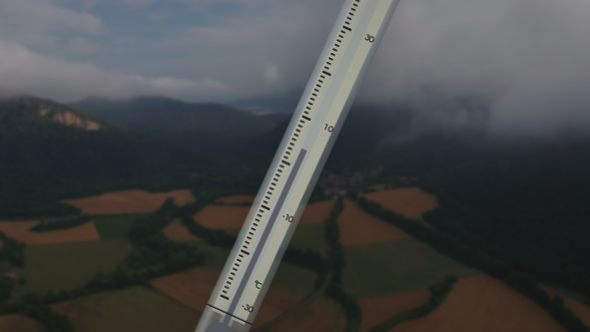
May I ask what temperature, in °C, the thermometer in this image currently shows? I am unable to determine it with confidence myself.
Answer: 4 °C
